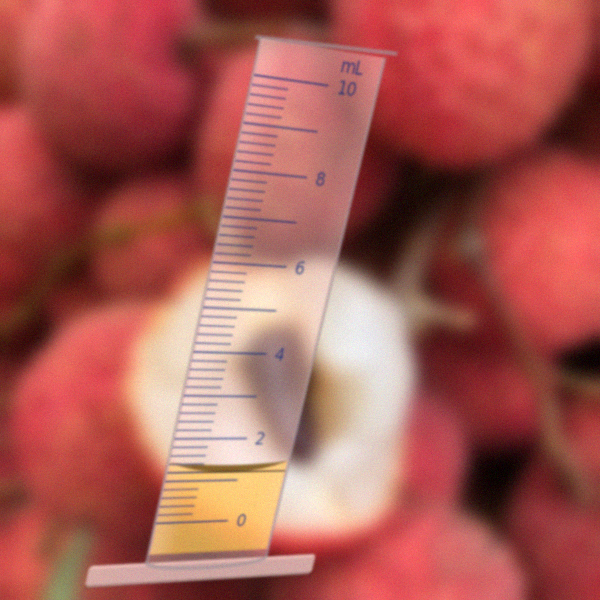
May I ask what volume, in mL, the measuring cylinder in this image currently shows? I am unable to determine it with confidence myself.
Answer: 1.2 mL
